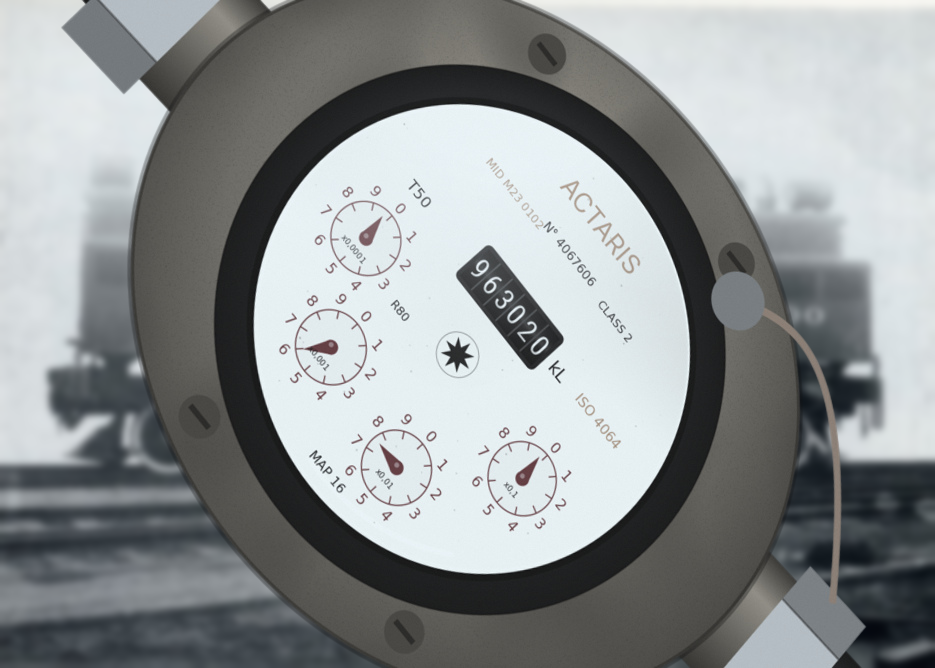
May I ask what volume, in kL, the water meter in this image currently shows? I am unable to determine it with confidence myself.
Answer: 963019.9759 kL
